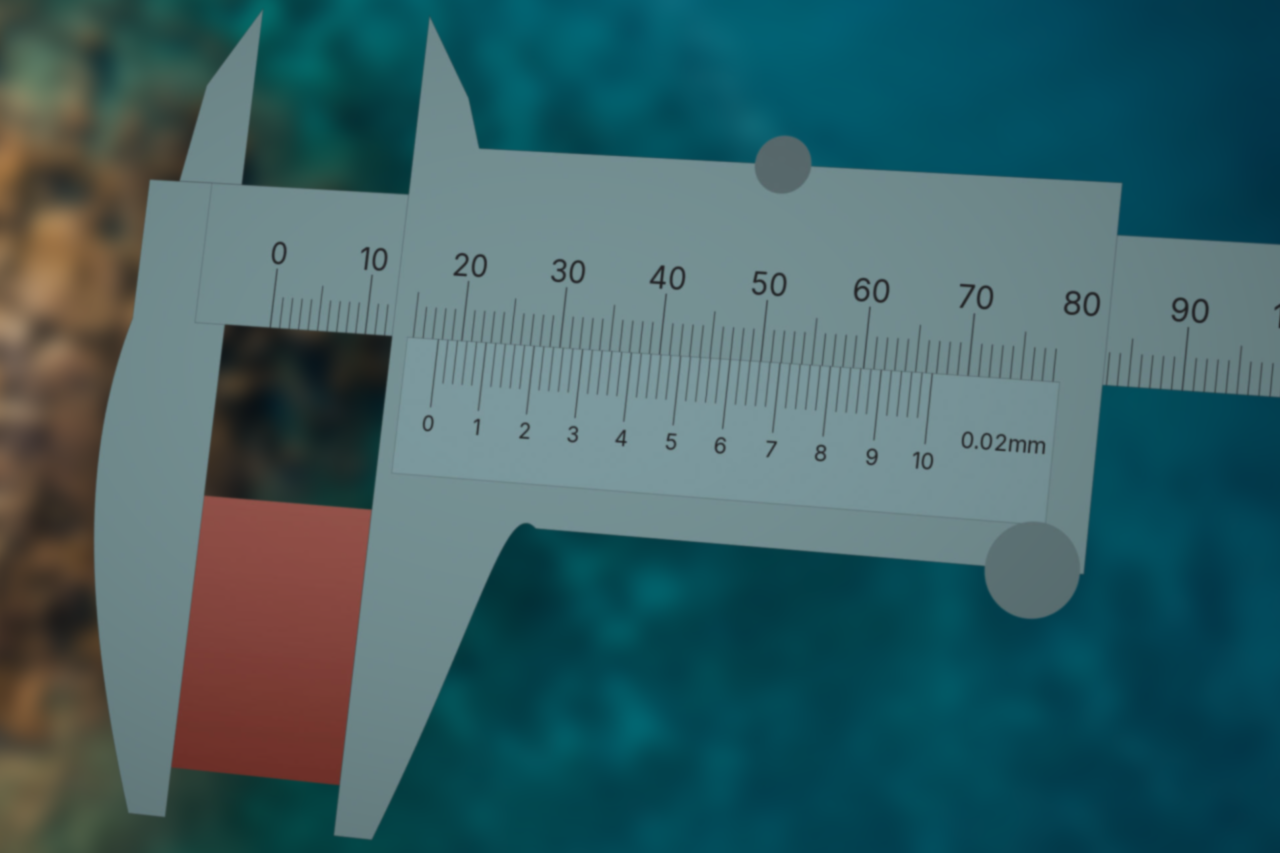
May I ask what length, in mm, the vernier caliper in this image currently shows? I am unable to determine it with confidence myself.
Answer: 17.6 mm
